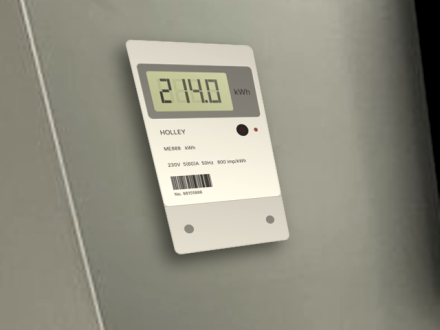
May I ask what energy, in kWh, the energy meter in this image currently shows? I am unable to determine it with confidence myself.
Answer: 214.0 kWh
